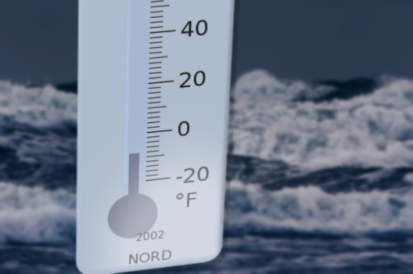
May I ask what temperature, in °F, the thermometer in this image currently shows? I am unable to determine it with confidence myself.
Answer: -8 °F
